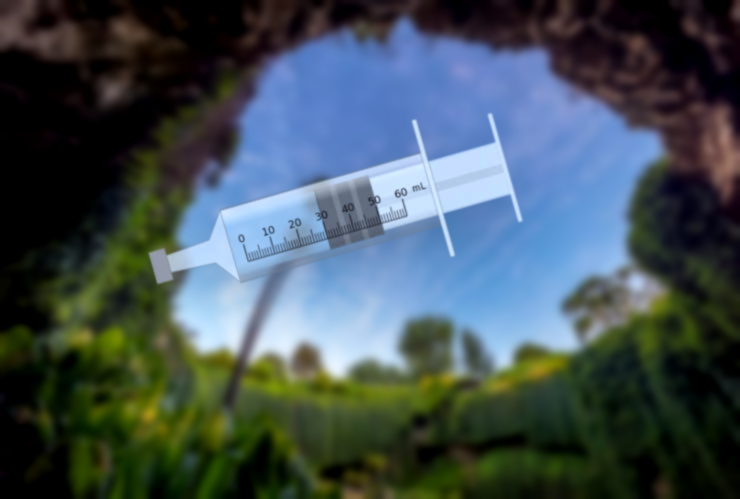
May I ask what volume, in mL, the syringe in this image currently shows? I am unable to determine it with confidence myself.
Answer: 30 mL
